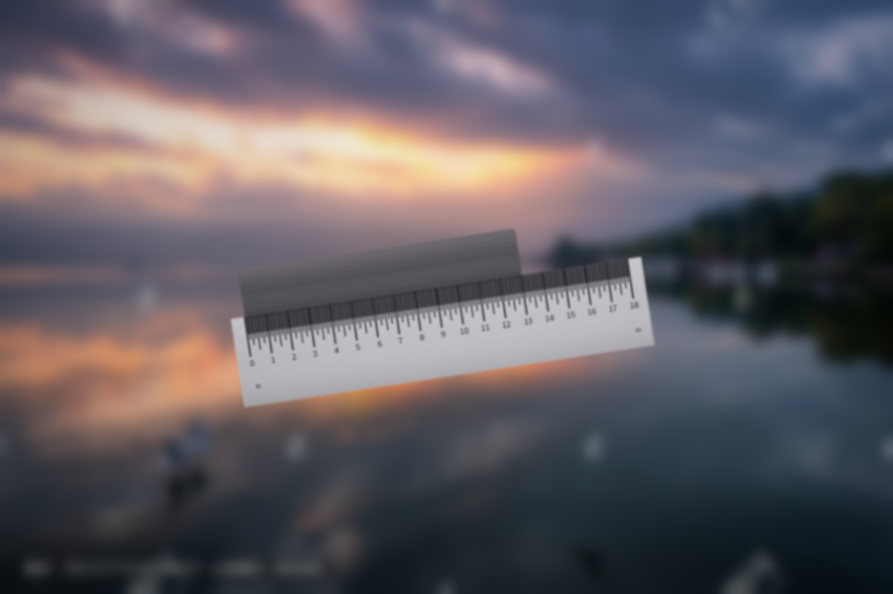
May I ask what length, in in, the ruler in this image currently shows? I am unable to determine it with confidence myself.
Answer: 13 in
